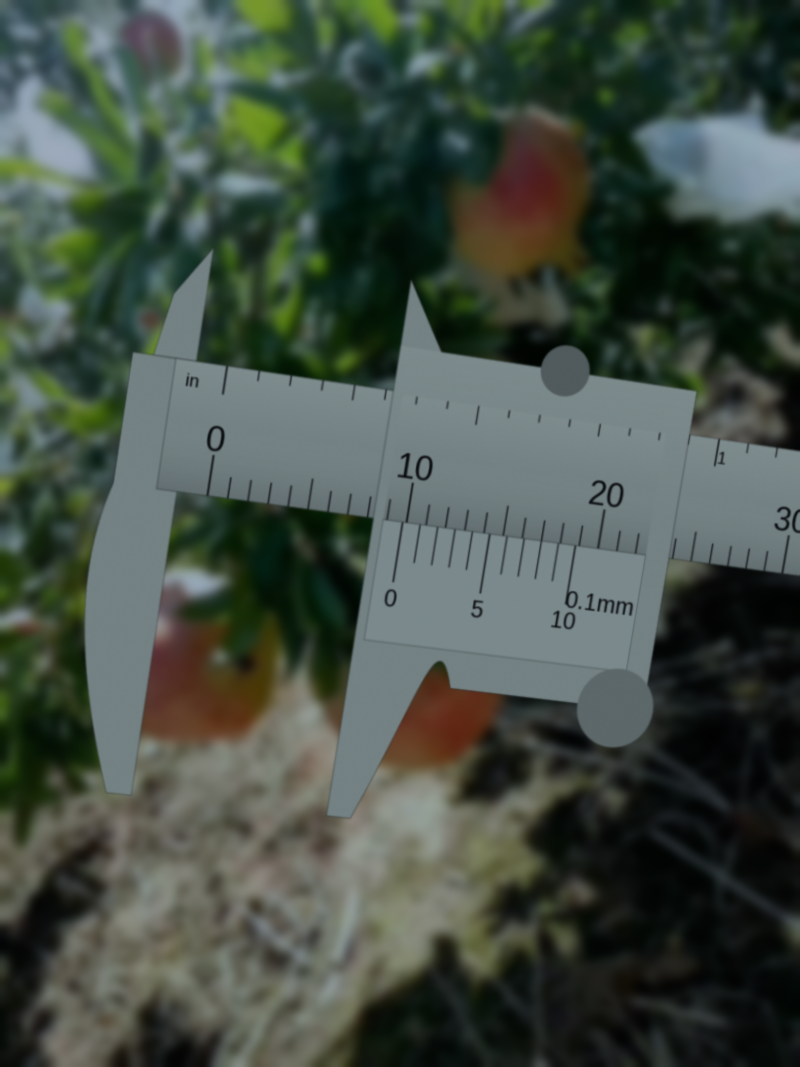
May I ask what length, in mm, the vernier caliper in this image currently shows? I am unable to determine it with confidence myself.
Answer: 9.8 mm
